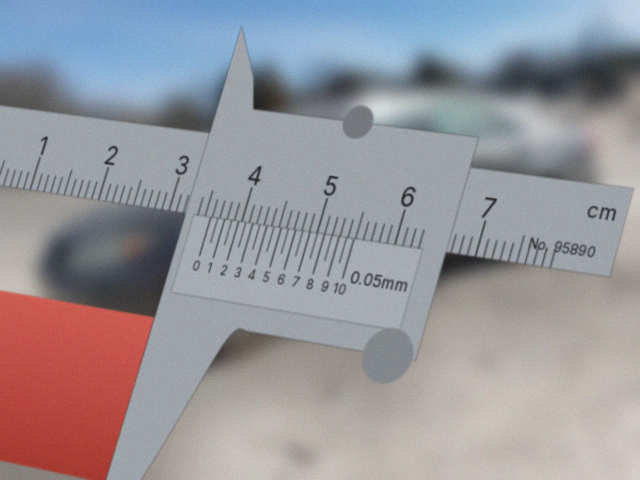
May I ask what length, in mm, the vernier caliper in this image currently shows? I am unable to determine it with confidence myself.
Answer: 35.8 mm
